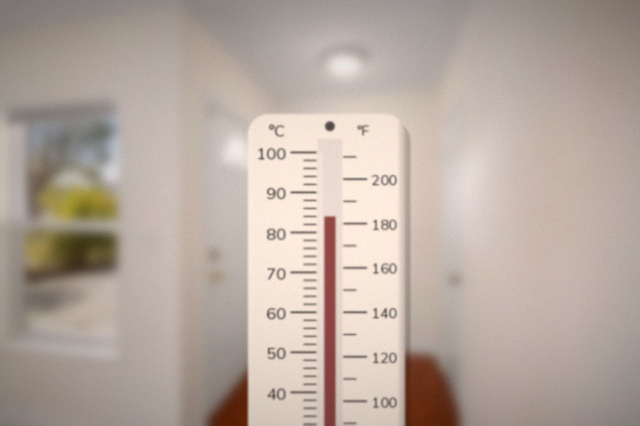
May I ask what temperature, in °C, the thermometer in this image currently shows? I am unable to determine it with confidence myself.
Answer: 84 °C
